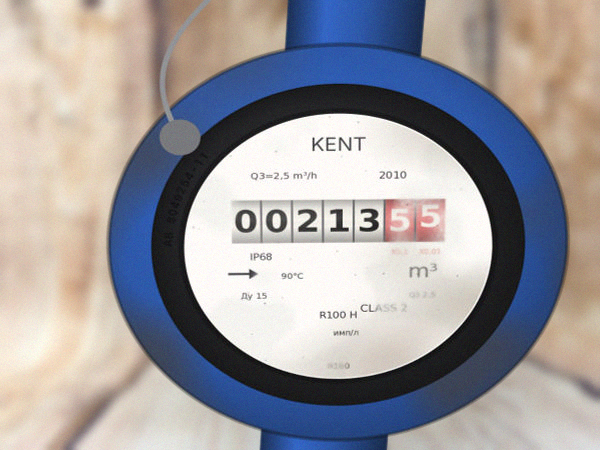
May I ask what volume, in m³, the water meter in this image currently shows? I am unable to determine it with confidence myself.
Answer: 213.55 m³
